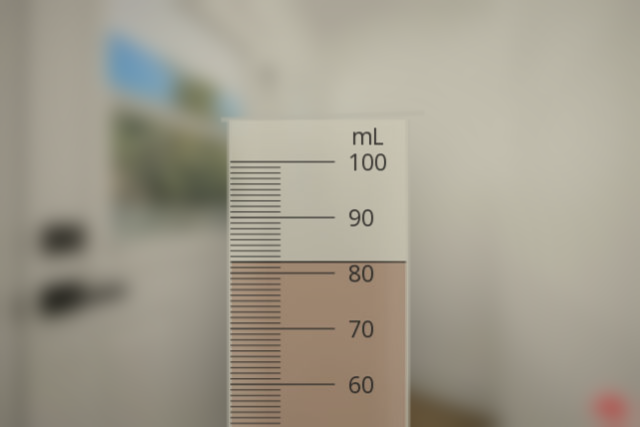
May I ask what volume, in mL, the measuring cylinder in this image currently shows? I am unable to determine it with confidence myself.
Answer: 82 mL
